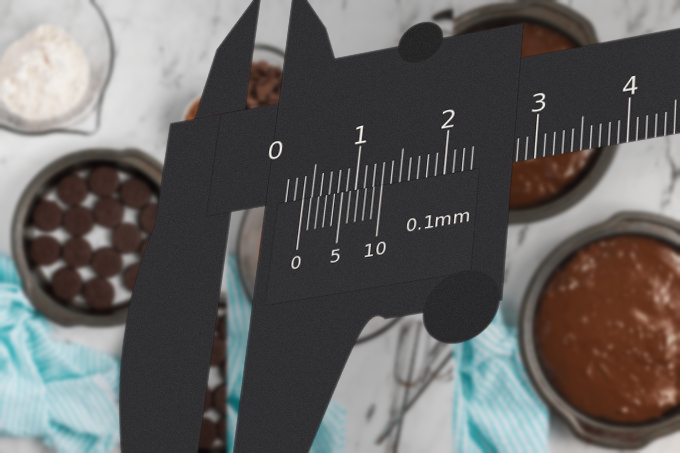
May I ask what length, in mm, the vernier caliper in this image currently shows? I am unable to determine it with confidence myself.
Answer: 4.0 mm
